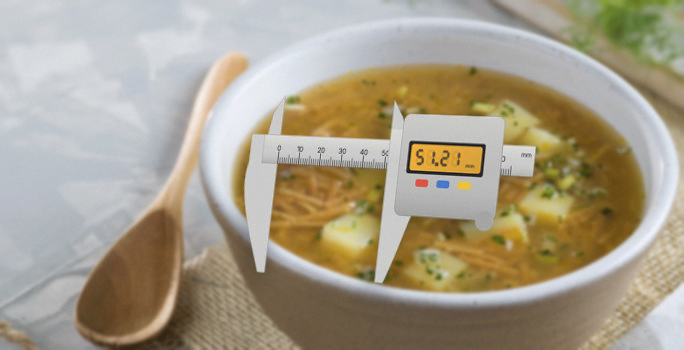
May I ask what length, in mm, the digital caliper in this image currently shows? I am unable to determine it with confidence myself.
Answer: 51.21 mm
